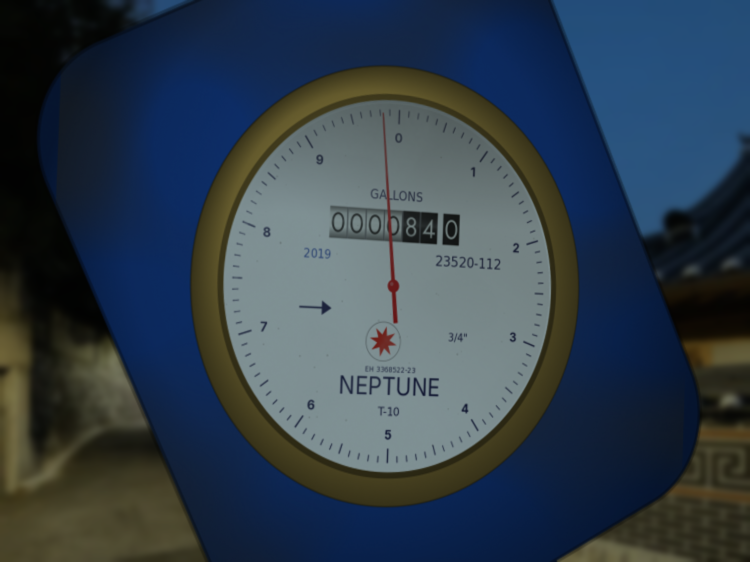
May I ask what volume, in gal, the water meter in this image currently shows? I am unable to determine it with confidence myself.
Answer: 839.8 gal
